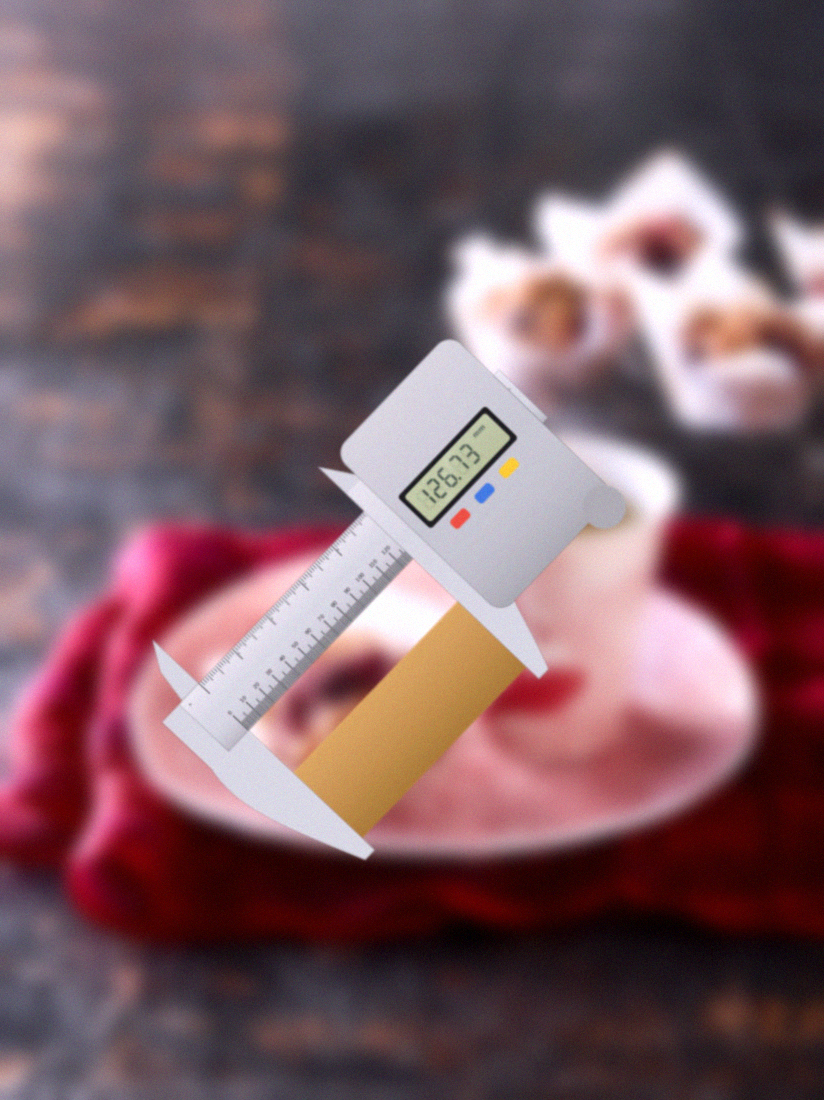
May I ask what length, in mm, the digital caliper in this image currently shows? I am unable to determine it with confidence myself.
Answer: 126.73 mm
